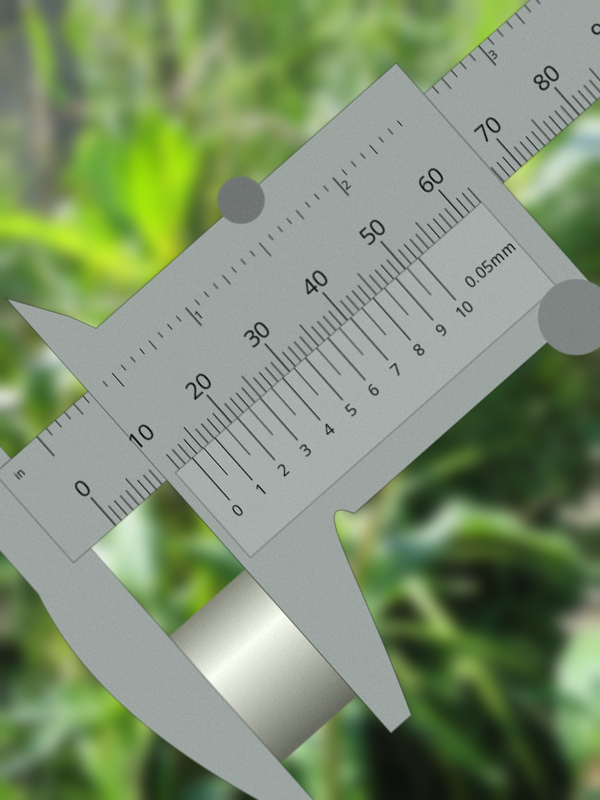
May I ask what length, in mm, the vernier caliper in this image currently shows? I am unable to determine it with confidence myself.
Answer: 13.2 mm
